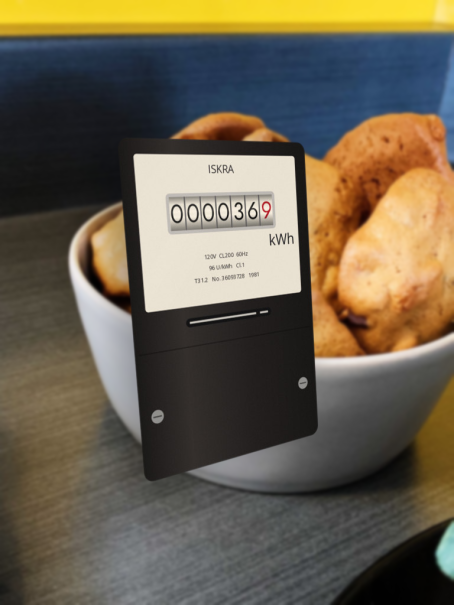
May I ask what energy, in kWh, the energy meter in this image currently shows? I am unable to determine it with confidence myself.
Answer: 36.9 kWh
